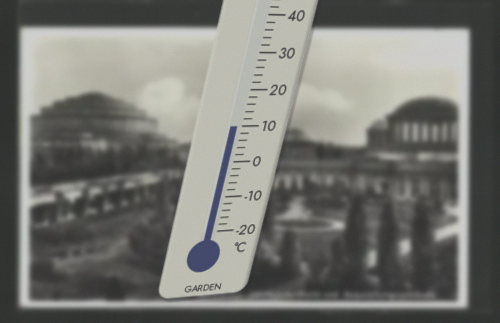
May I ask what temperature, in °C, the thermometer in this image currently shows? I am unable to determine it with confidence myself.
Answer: 10 °C
